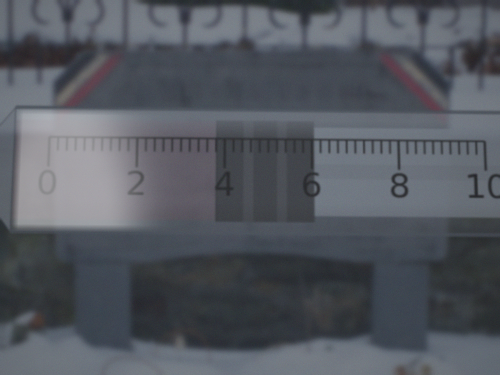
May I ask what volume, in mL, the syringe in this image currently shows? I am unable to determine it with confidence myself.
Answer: 3.8 mL
